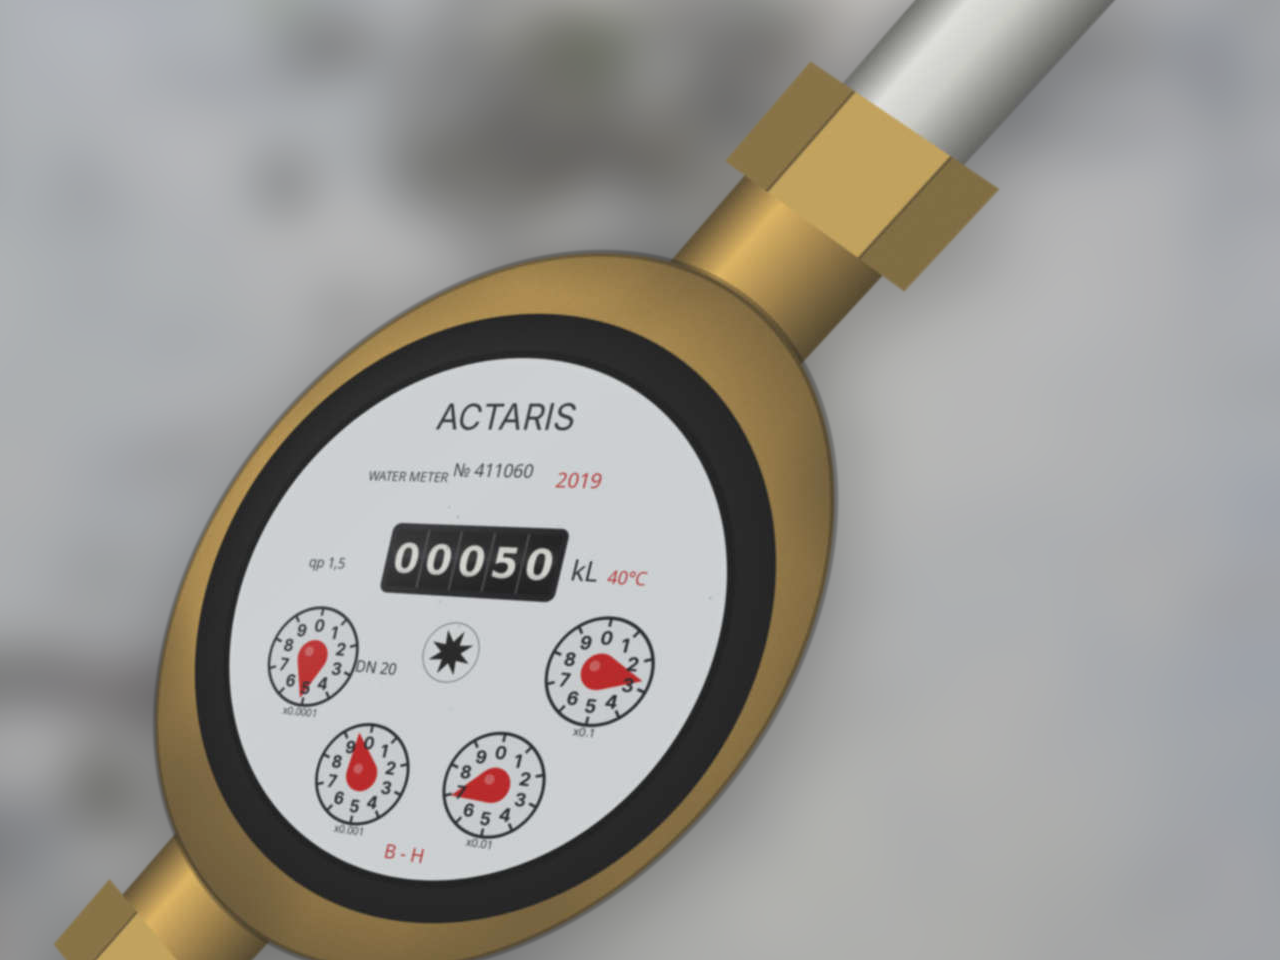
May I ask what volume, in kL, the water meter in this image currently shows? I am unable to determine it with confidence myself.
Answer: 50.2695 kL
